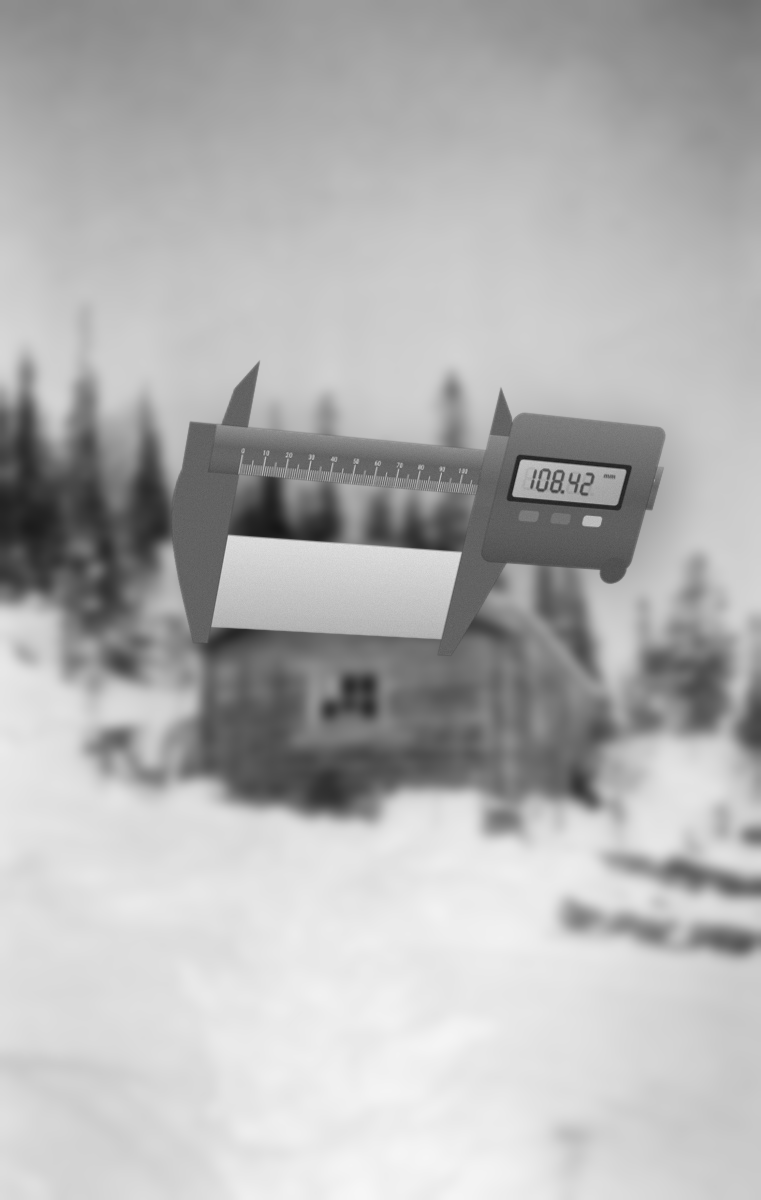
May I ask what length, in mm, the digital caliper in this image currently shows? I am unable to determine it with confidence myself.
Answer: 108.42 mm
